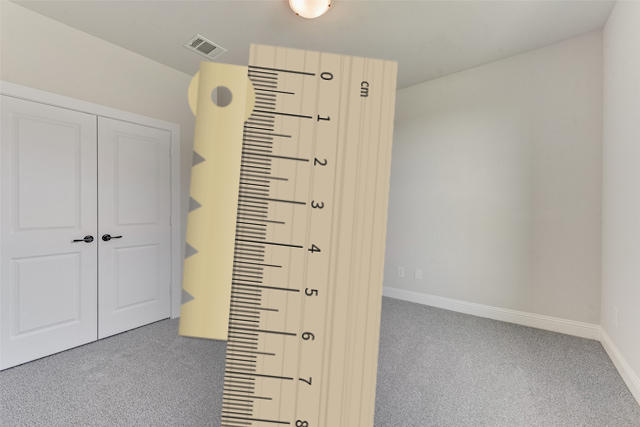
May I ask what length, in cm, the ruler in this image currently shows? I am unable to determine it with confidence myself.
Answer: 6.3 cm
